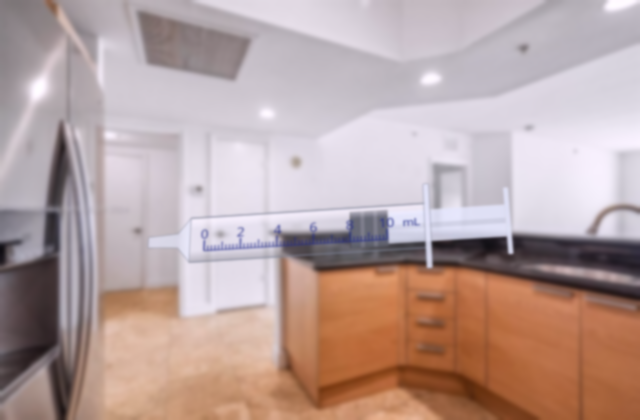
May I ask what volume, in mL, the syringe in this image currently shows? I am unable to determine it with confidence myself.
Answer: 8 mL
